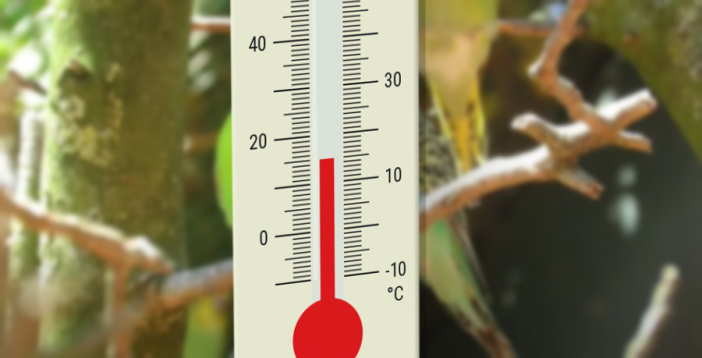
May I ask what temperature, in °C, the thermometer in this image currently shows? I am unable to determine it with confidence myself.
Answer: 15 °C
